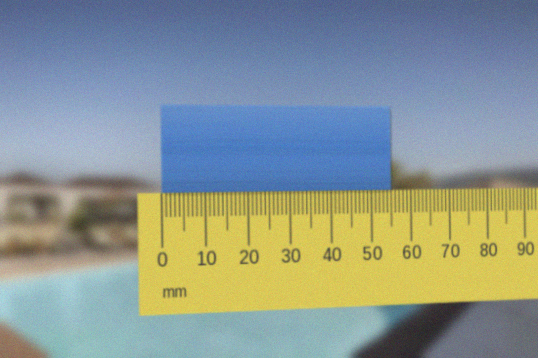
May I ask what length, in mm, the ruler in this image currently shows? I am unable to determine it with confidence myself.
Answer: 55 mm
